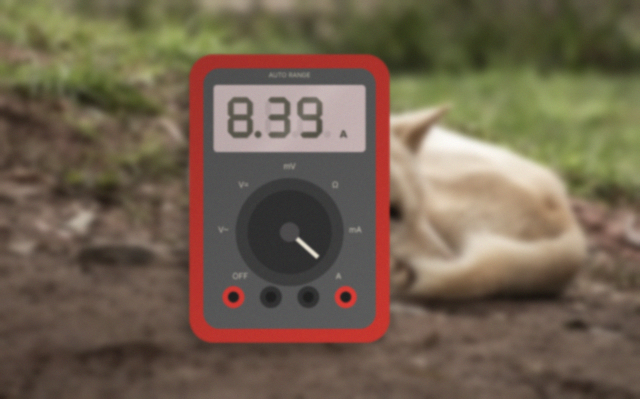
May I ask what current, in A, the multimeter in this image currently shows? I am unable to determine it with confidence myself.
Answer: 8.39 A
